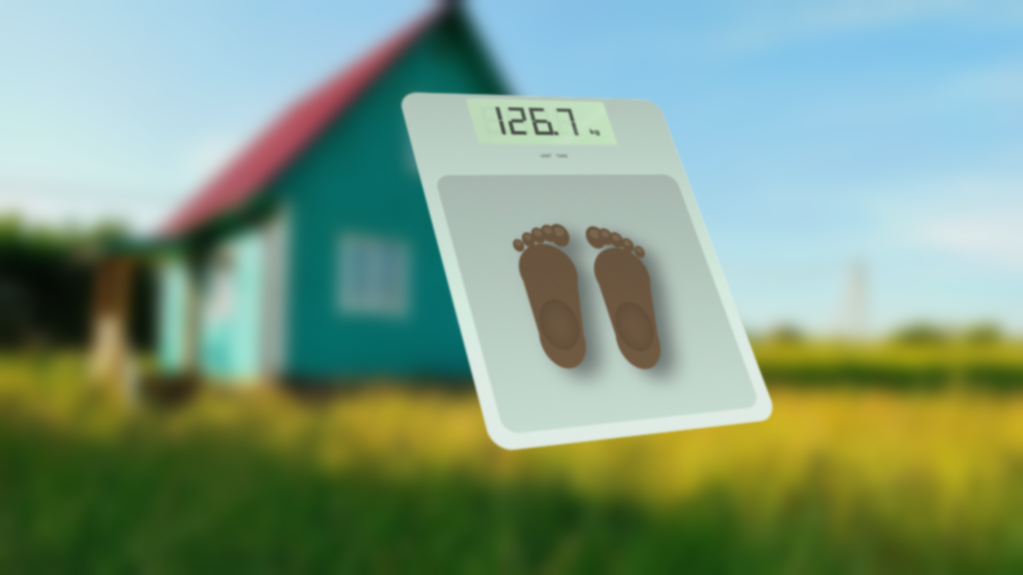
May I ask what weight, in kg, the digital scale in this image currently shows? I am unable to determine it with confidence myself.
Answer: 126.7 kg
